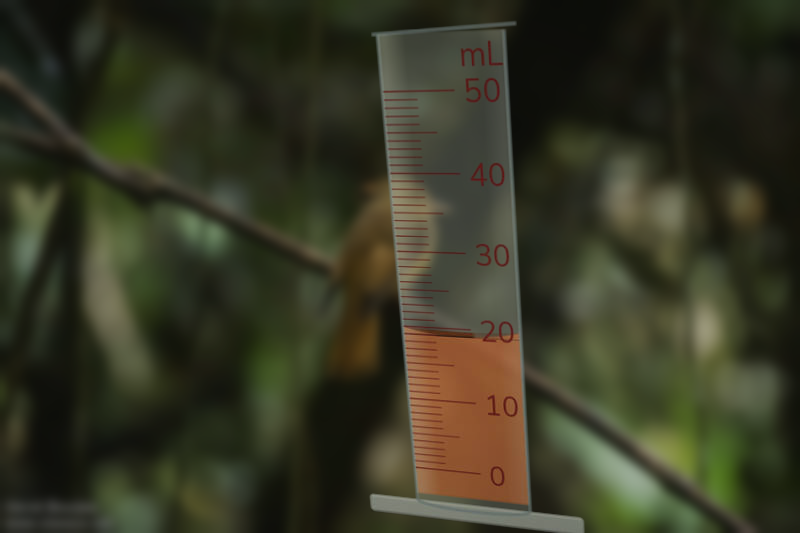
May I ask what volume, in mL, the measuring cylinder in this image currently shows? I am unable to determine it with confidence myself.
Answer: 19 mL
